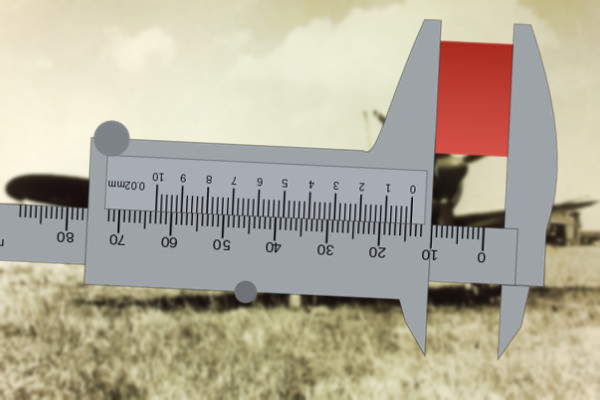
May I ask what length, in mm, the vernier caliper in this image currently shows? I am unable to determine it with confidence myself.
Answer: 14.0 mm
